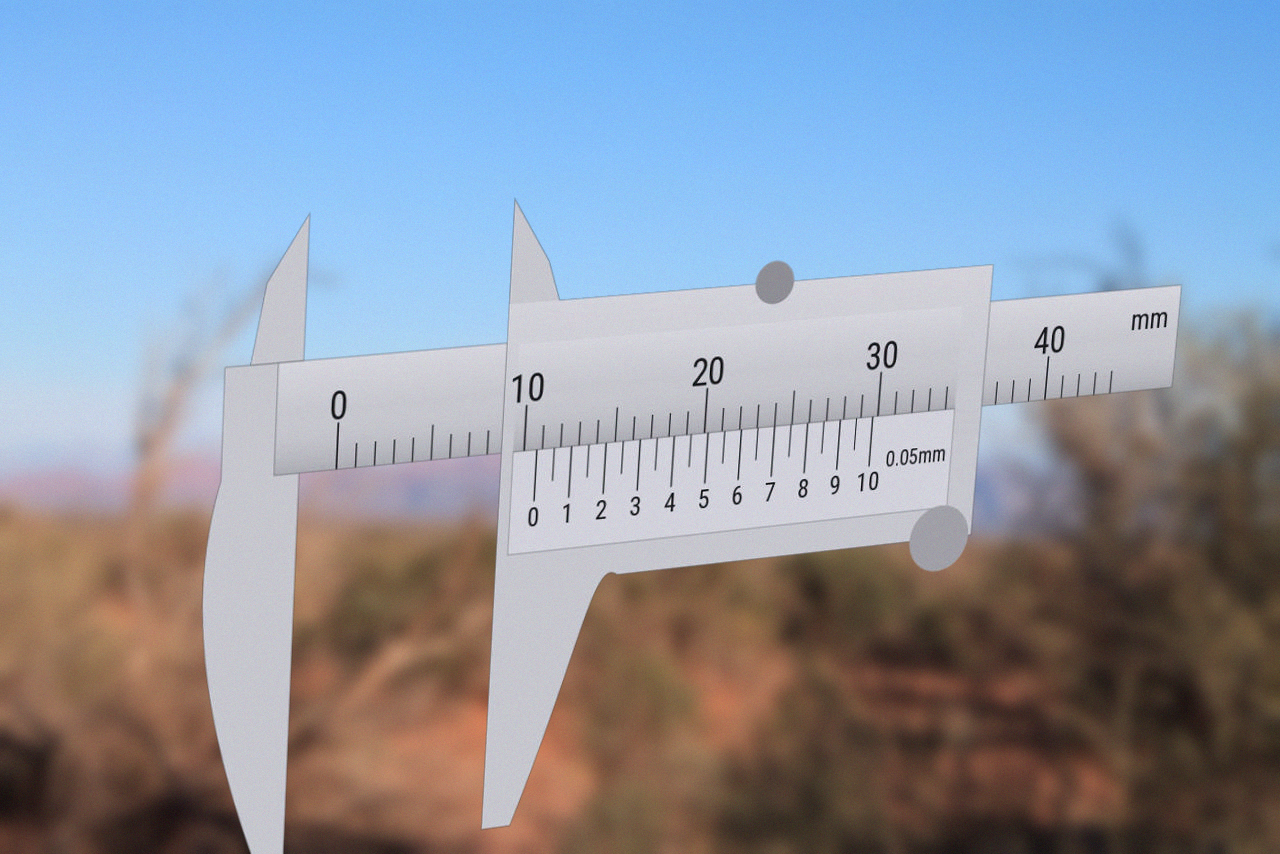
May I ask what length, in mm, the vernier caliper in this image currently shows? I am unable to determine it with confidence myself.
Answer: 10.7 mm
